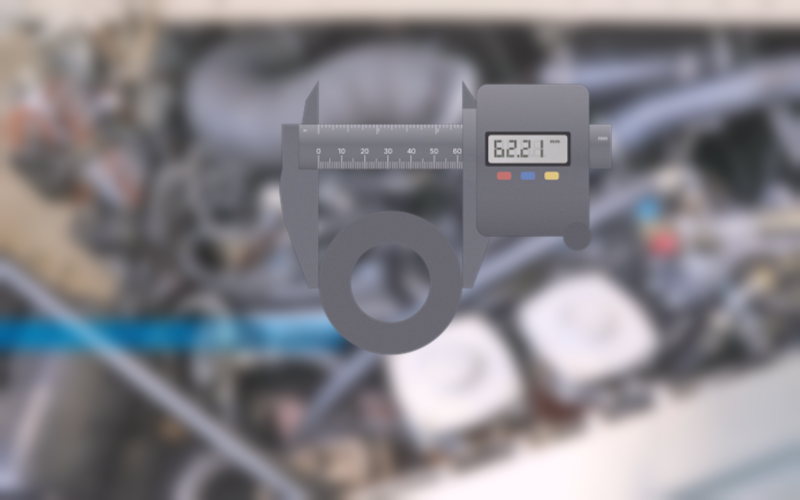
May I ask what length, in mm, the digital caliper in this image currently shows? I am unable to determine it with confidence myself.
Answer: 62.21 mm
